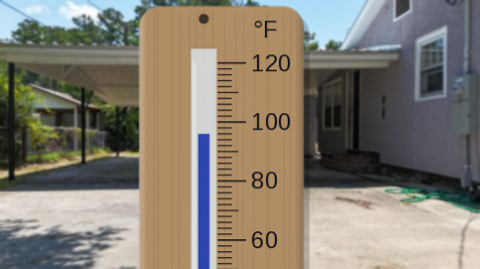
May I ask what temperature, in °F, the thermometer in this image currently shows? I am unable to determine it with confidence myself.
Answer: 96 °F
